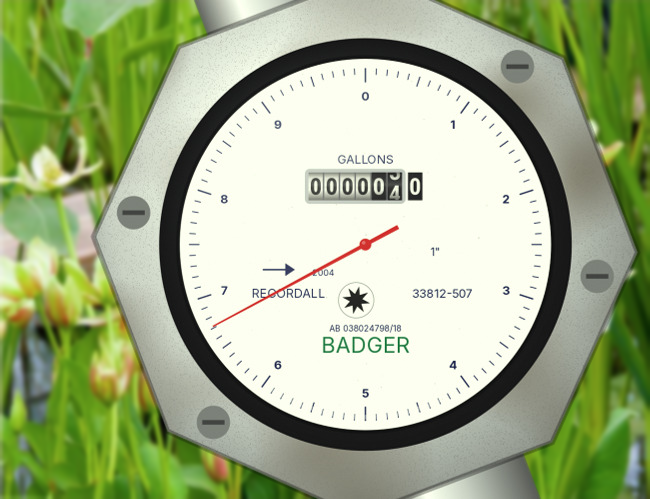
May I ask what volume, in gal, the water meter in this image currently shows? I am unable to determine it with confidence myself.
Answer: 36.7 gal
